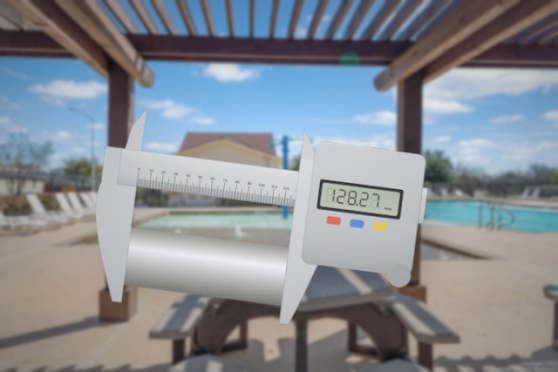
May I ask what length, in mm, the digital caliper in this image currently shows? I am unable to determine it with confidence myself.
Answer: 128.27 mm
